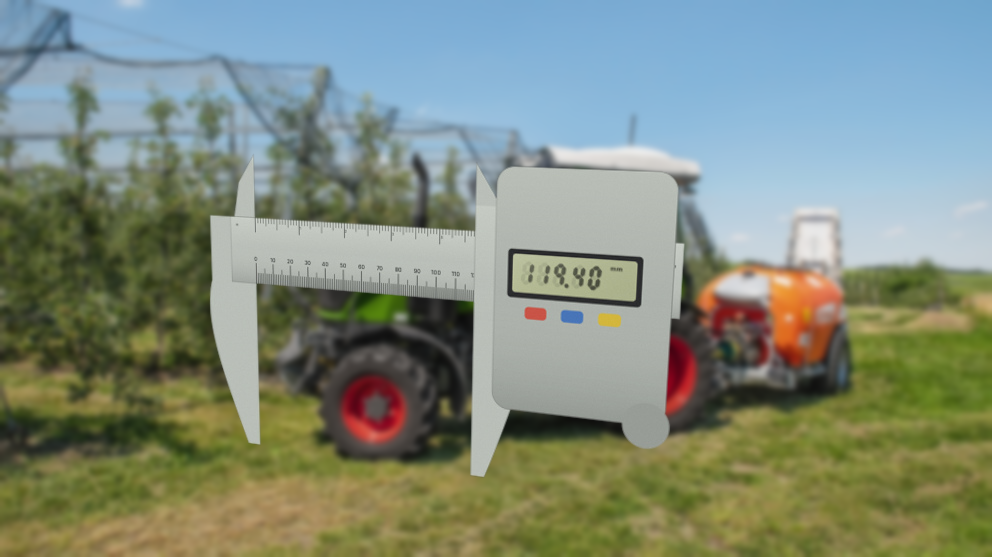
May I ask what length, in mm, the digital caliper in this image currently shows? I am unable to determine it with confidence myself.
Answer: 119.40 mm
